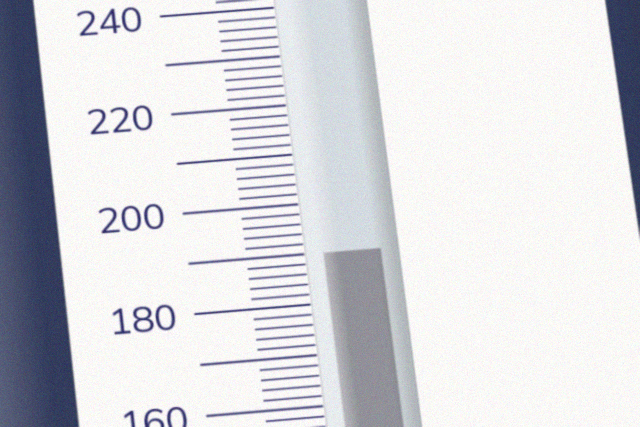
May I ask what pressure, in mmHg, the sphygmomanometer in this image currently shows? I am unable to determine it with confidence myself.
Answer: 190 mmHg
